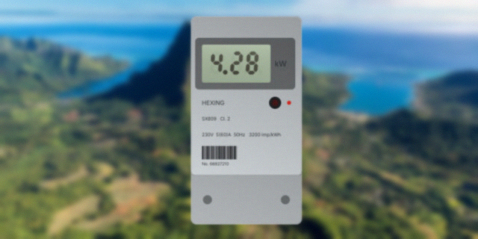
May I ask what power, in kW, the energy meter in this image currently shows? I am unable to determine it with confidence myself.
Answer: 4.28 kW
